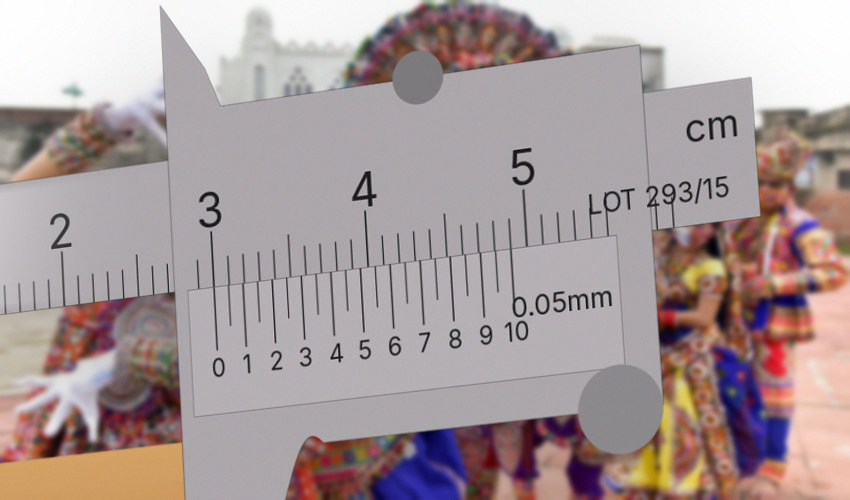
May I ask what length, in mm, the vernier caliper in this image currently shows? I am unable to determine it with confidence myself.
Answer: 30.0 mm
